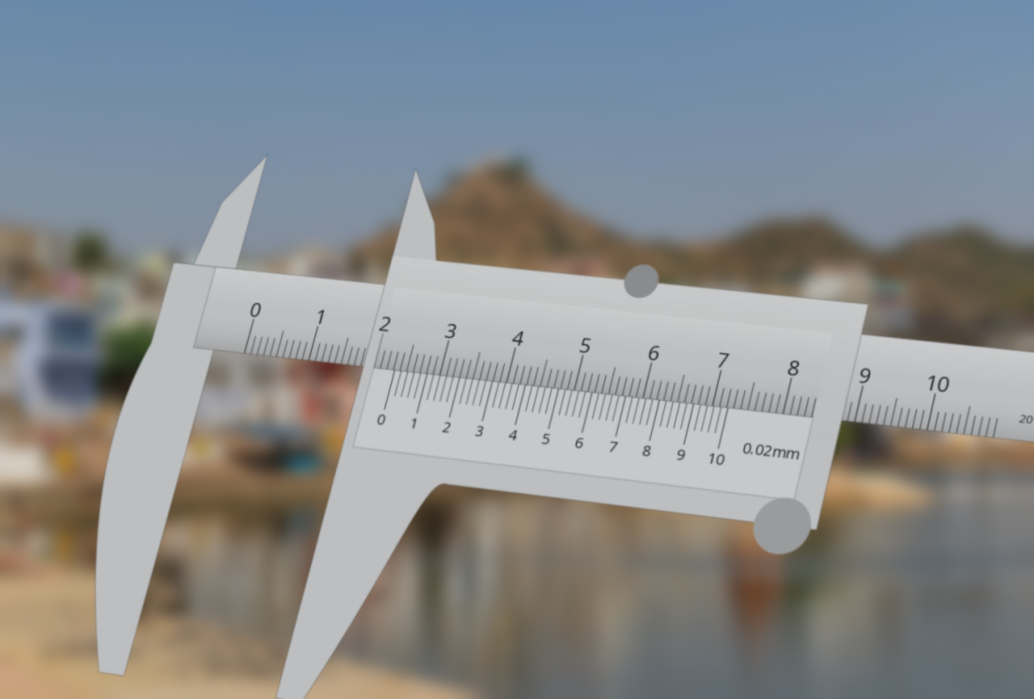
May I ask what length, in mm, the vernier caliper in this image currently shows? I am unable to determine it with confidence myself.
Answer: 23.2 mm
